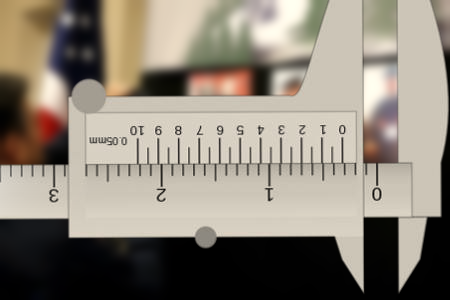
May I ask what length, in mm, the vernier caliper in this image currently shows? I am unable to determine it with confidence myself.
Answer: 3.2 mm
